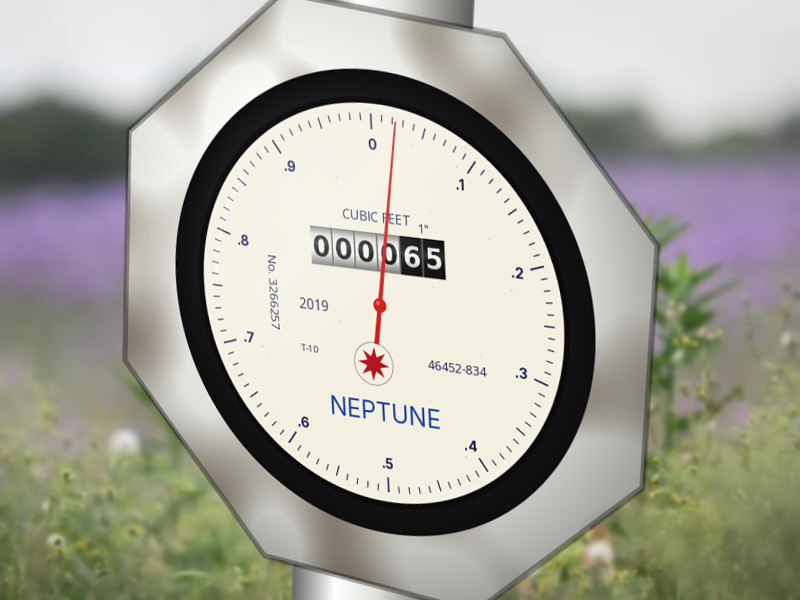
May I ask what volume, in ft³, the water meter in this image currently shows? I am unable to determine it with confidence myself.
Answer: 65.02 ft³
